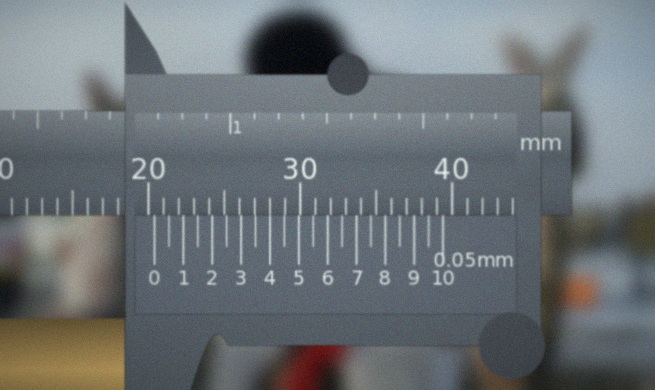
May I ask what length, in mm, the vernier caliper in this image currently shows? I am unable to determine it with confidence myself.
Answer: 20.4 mm
